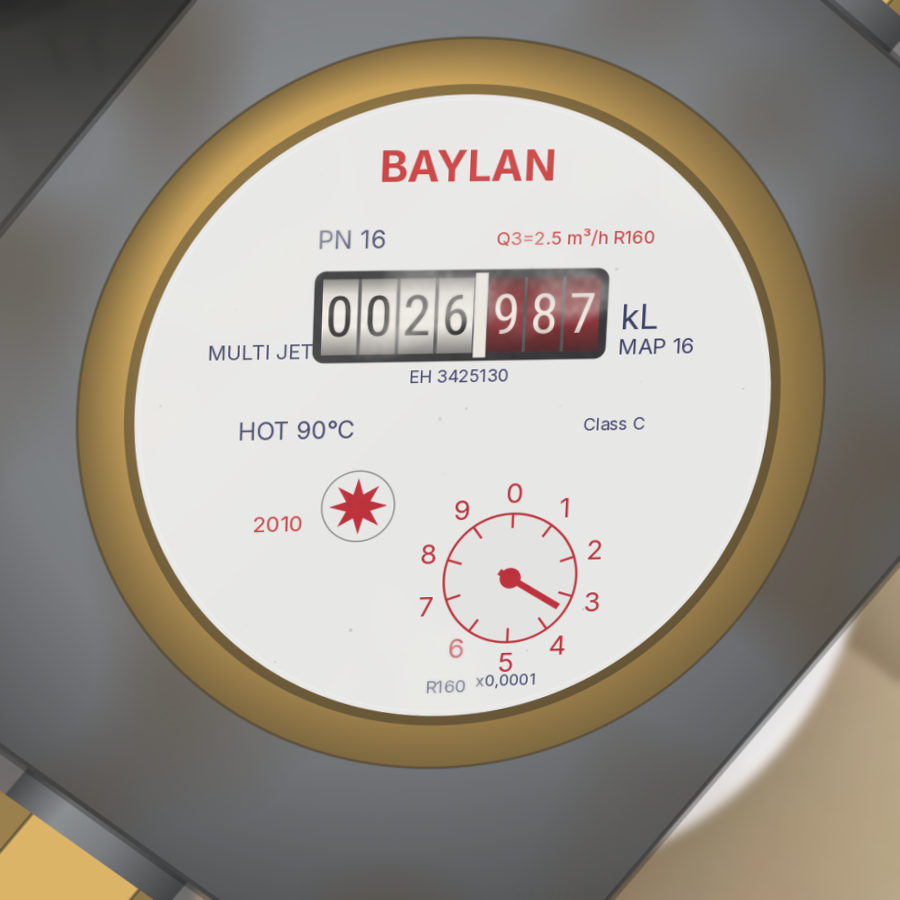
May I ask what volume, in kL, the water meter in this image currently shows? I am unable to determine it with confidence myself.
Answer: 26.9873 kL
